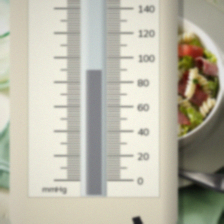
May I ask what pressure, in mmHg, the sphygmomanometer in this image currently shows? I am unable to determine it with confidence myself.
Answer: 90 mmHg
